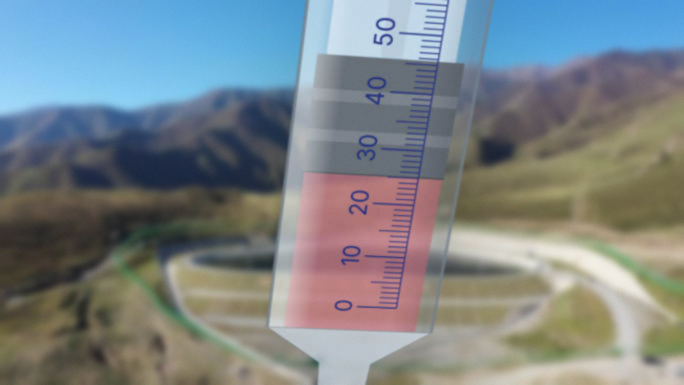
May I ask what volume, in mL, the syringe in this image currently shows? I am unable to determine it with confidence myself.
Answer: 25 mL
